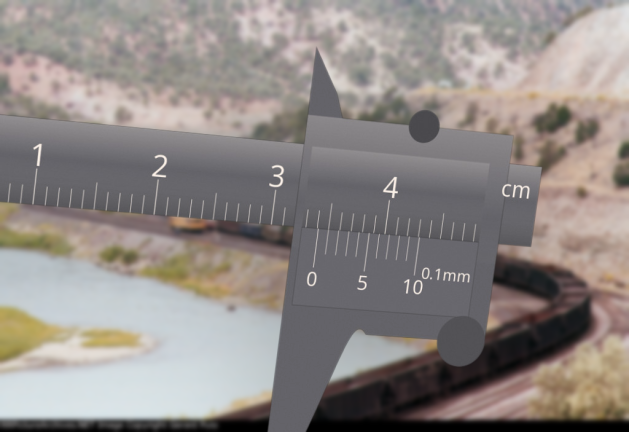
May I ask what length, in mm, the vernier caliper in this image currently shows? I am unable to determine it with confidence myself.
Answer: 34.1 mm
